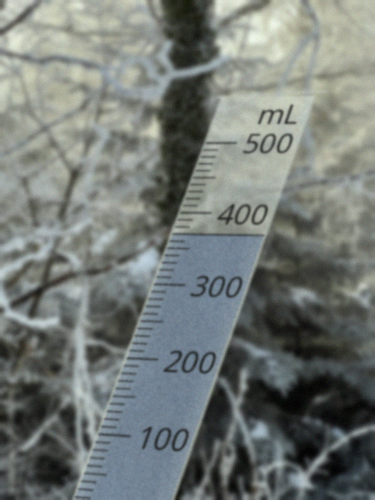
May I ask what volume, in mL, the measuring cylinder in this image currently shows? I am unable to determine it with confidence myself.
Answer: 370 mL
